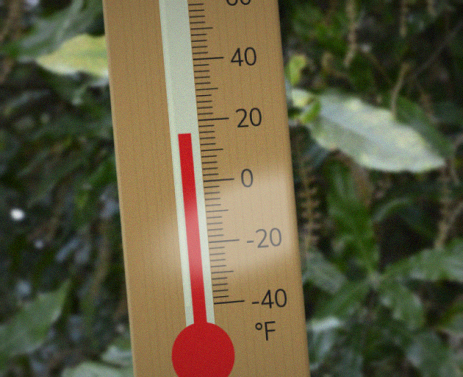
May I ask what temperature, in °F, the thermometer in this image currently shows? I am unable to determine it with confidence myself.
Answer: 16 °F
